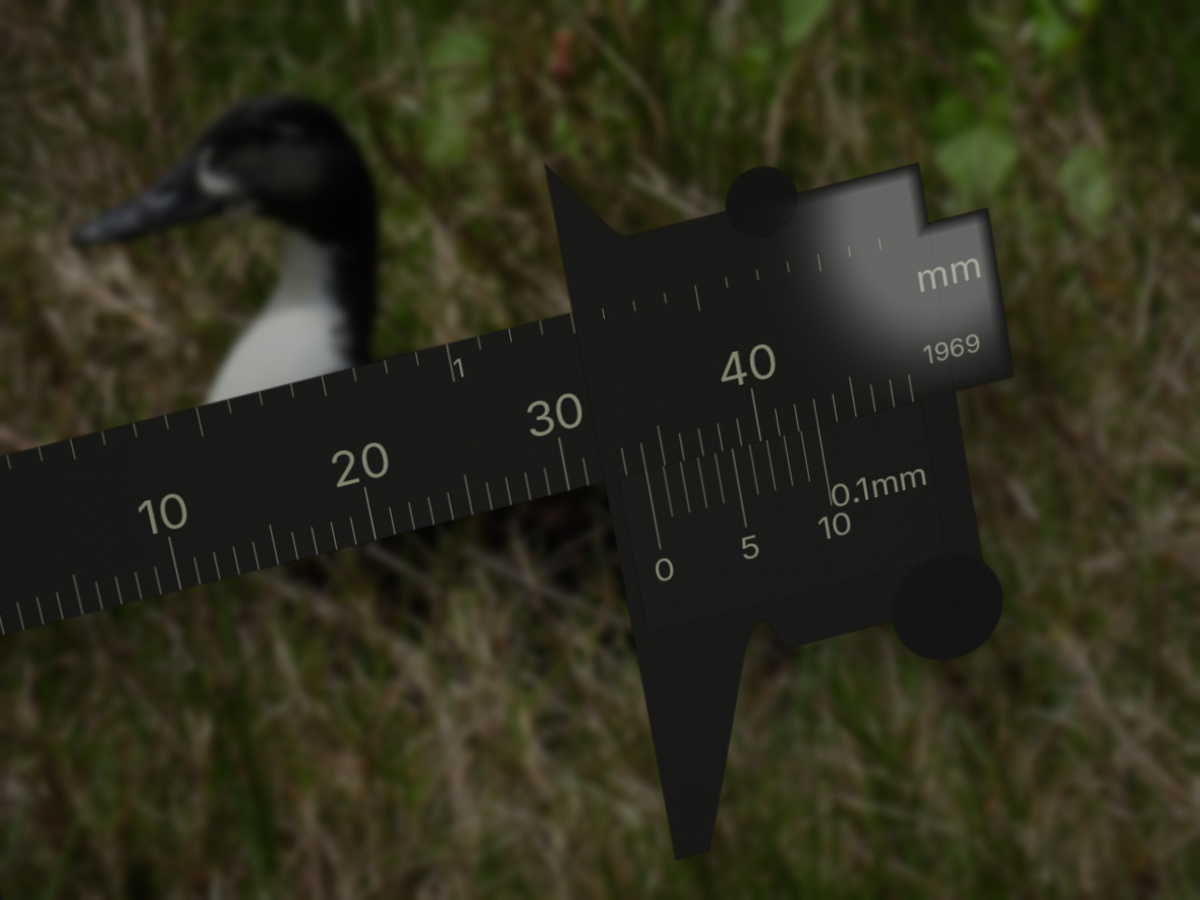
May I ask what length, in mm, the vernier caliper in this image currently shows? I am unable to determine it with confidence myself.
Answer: 34.0 mm
